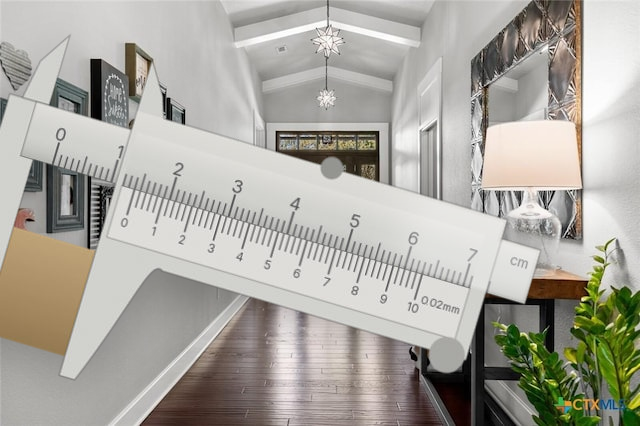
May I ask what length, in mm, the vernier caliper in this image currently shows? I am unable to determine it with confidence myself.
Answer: 14.0 mm
